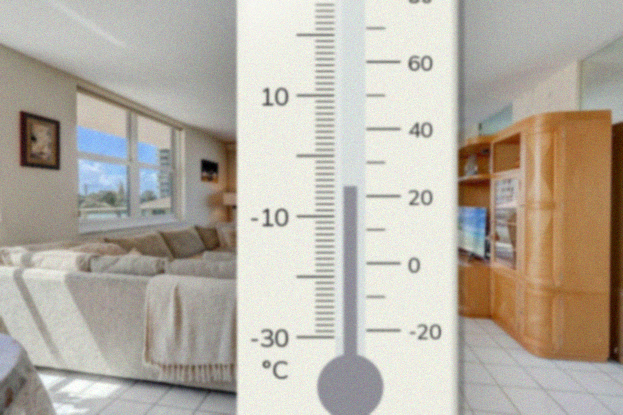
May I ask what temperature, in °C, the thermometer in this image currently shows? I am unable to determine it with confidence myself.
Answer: -5 °C
